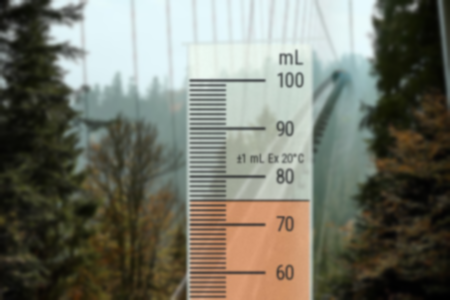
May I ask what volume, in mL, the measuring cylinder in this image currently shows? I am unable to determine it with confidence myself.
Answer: 75 mL
